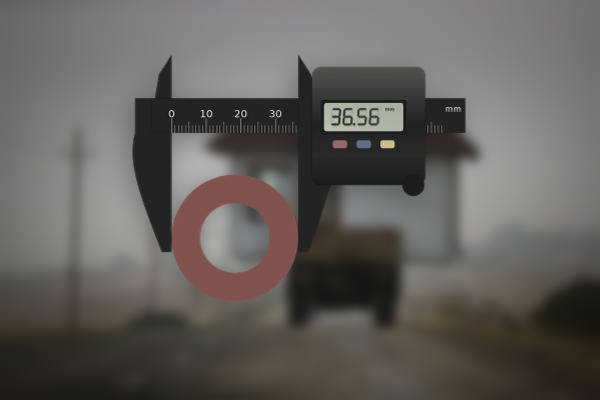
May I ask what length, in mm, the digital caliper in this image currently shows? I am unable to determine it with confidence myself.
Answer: 36.56 mm
